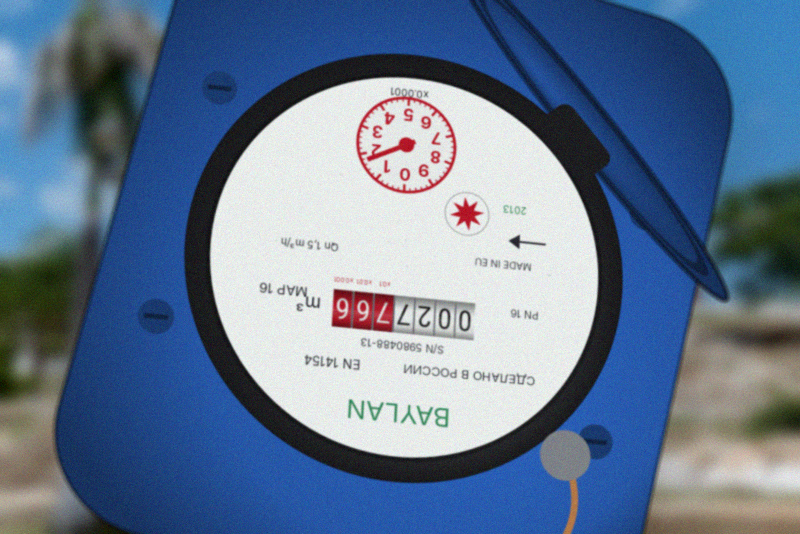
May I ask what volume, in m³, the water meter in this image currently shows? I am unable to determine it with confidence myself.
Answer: 27.7661 m³
